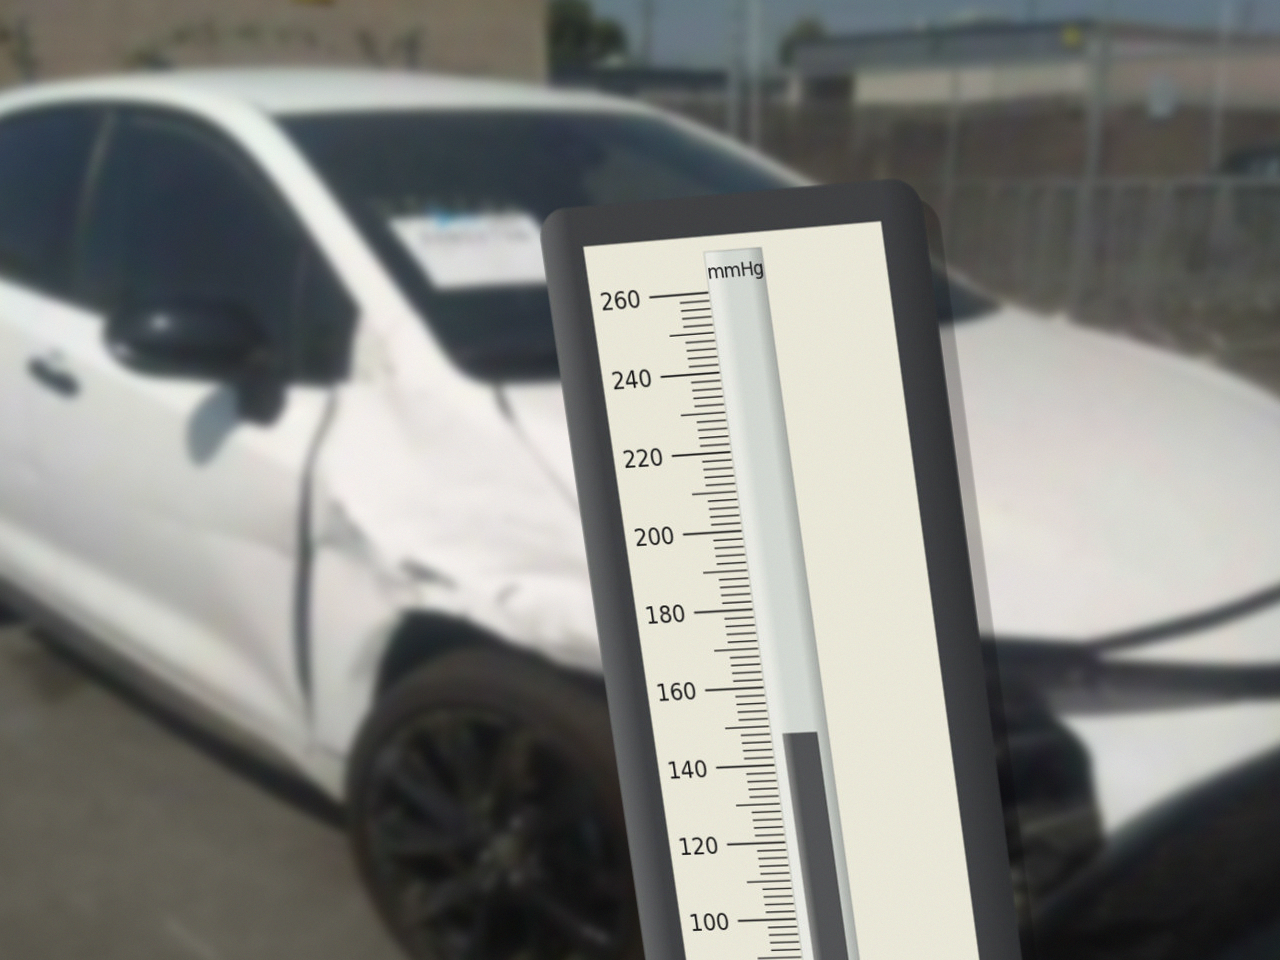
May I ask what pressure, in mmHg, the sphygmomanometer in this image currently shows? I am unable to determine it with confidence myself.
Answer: 148 mmHg
